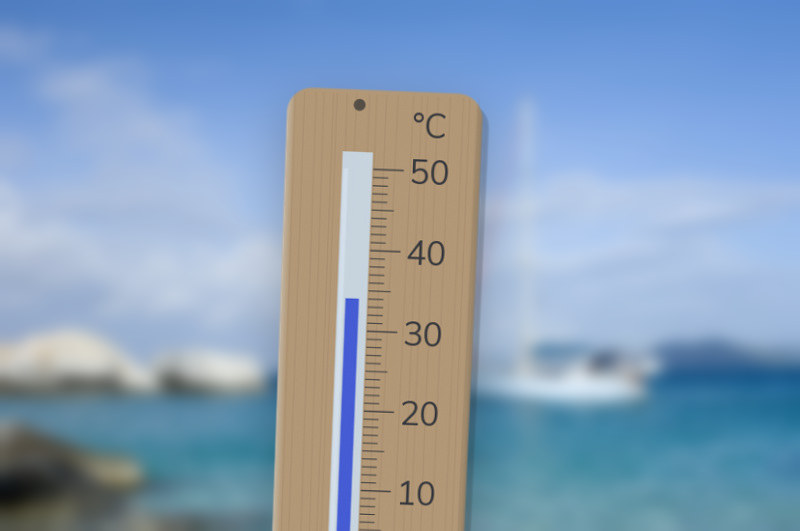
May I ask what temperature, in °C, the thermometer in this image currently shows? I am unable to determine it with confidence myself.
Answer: 34 °C
